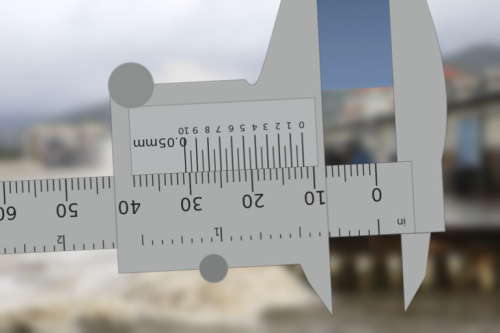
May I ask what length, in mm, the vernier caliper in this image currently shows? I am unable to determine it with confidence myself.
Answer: 11.6 mm
